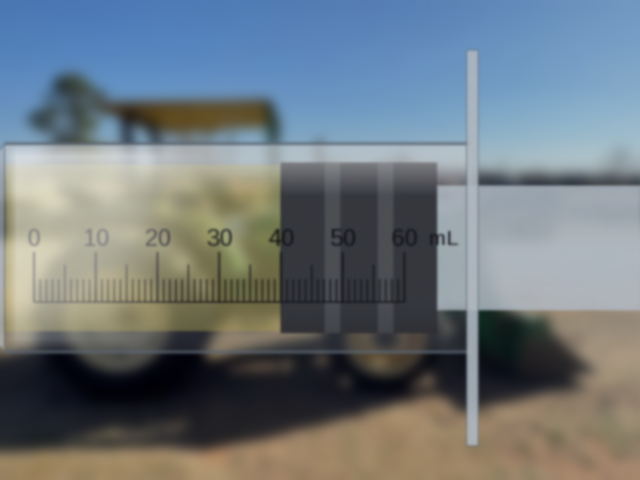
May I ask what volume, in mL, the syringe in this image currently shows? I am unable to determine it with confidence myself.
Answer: 40 mL
